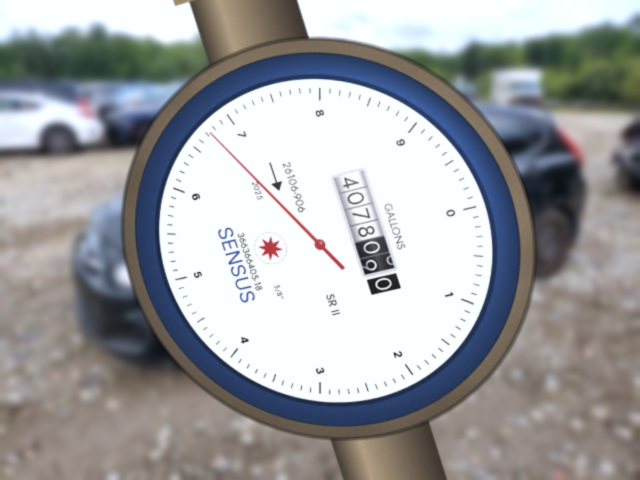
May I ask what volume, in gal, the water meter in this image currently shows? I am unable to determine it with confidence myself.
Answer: 4078086.7 gal
